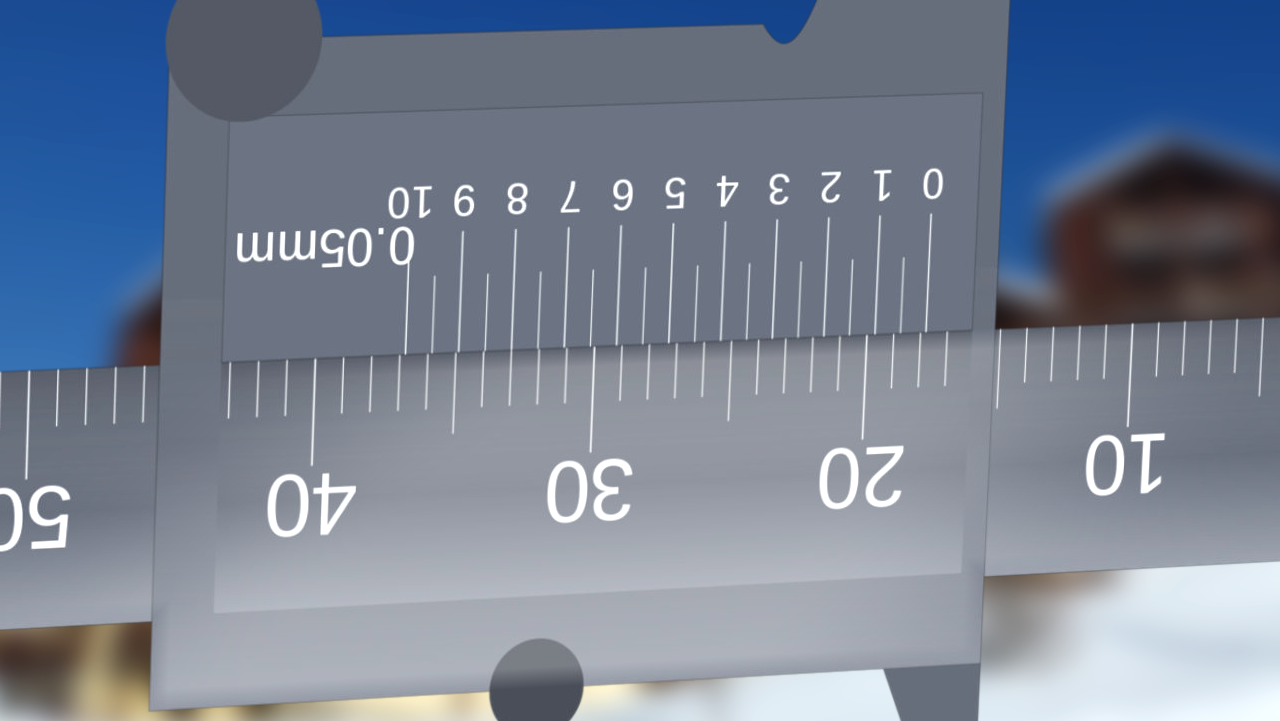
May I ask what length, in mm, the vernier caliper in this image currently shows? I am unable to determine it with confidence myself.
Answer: 17.80 mm
